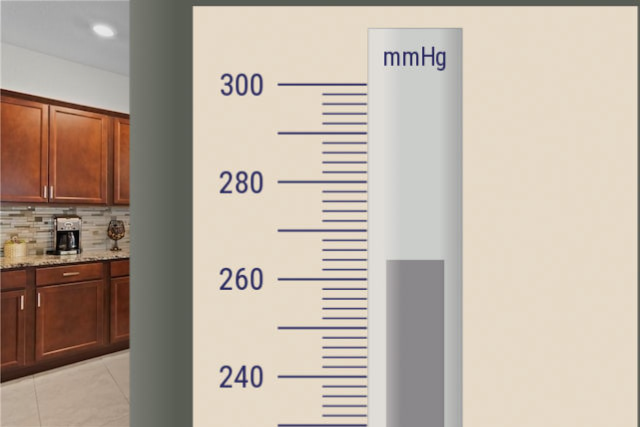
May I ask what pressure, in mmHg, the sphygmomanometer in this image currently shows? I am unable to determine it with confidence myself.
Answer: 264 mmHg
